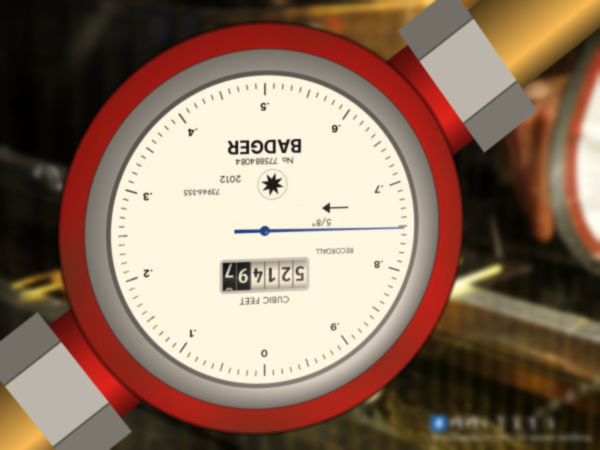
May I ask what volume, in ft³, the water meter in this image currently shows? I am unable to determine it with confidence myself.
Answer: 521496.75 ft³
